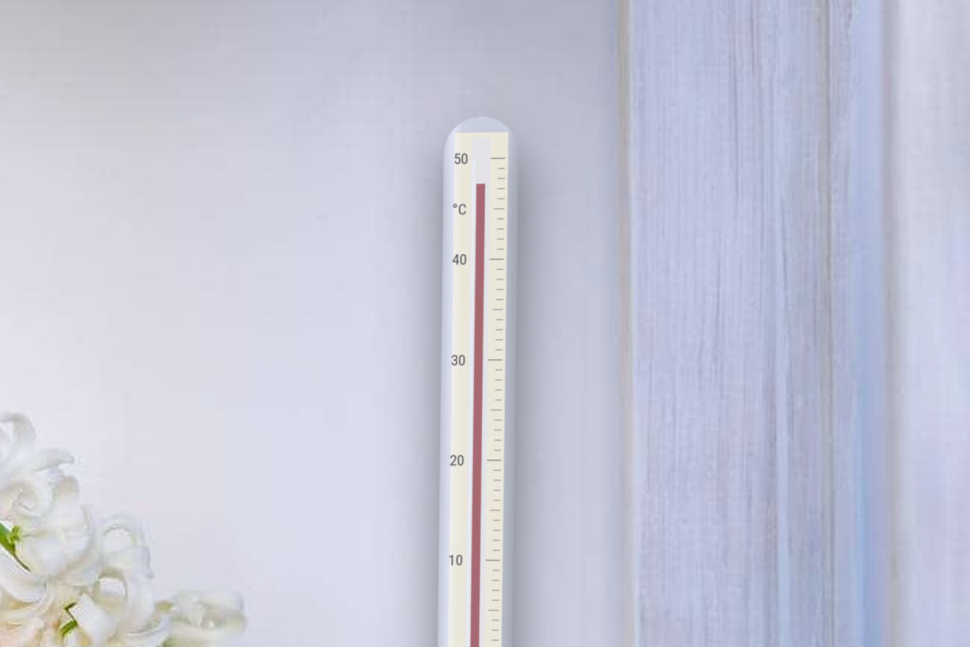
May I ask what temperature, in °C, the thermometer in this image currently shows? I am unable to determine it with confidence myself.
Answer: 47.5 °C
